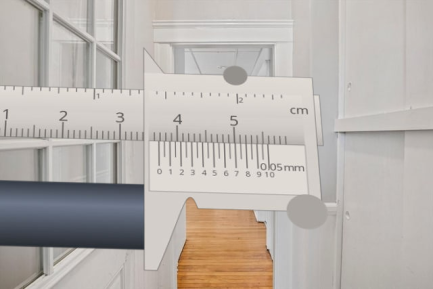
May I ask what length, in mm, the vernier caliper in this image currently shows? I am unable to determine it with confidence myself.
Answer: 36.8 mm
